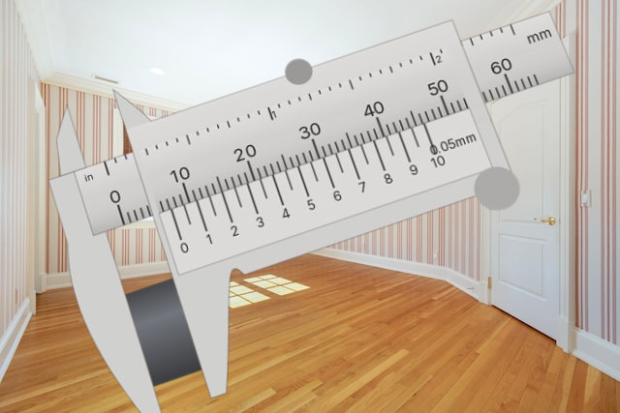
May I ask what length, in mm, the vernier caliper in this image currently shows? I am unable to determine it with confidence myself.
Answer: 7.2 mm
